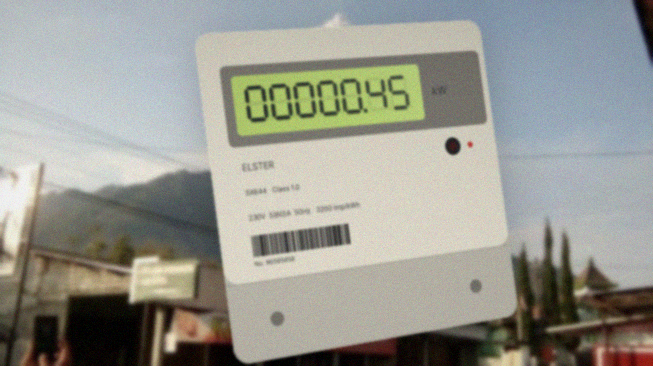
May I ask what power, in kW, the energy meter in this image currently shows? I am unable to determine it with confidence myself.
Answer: 0.45 kW
